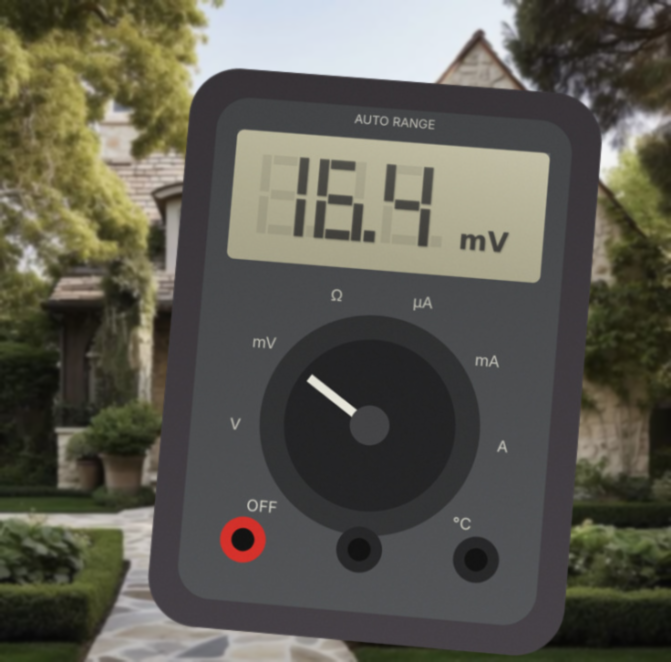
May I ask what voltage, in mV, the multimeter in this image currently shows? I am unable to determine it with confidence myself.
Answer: 16.4 mV
